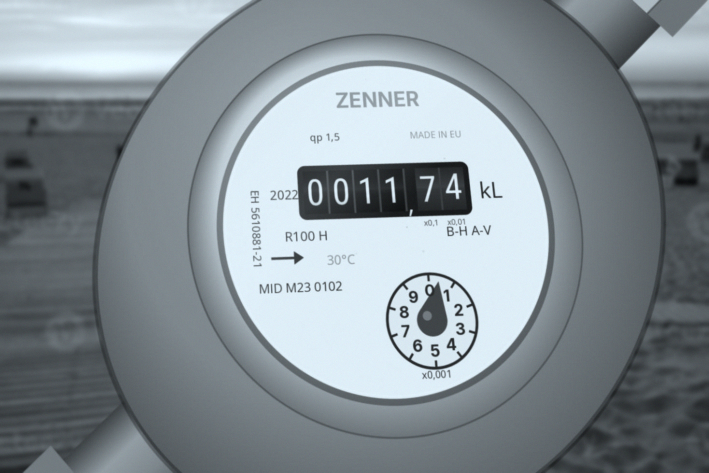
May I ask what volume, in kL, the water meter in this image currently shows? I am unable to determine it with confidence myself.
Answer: 11.740 kL
